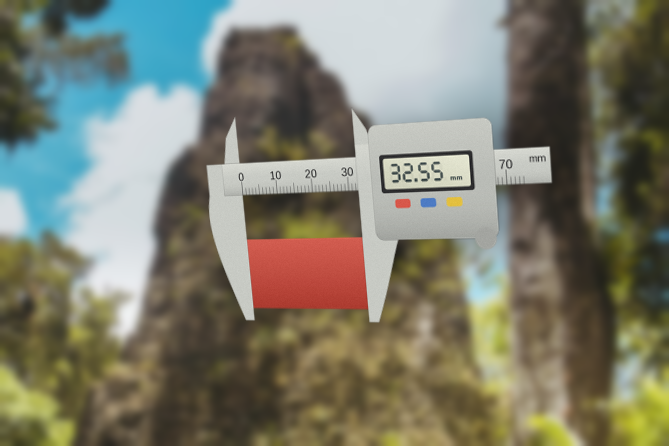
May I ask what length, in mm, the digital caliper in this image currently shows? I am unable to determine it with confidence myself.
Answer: 32.55 mm
